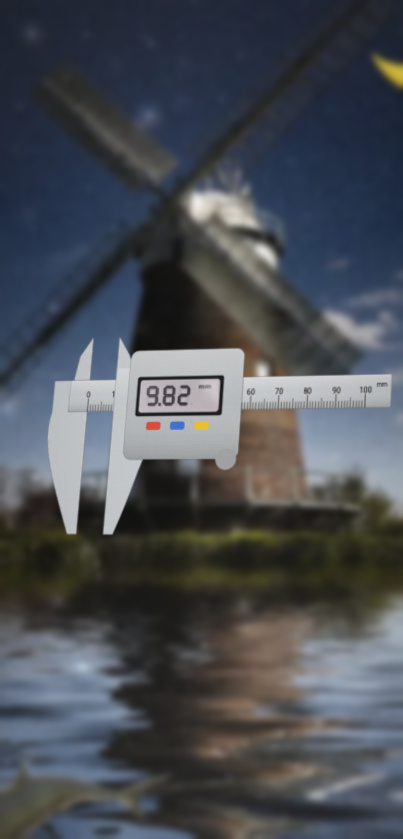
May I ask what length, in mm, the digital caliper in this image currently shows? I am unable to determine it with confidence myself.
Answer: 9.82 mm
